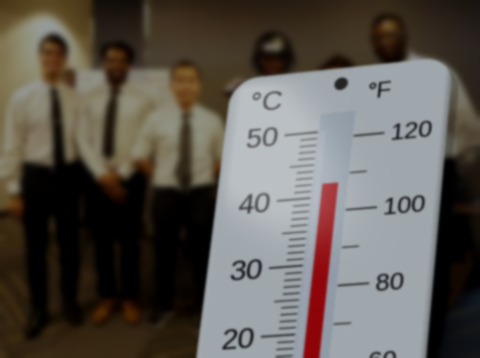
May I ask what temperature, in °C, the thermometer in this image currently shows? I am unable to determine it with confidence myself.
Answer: 42 °C
